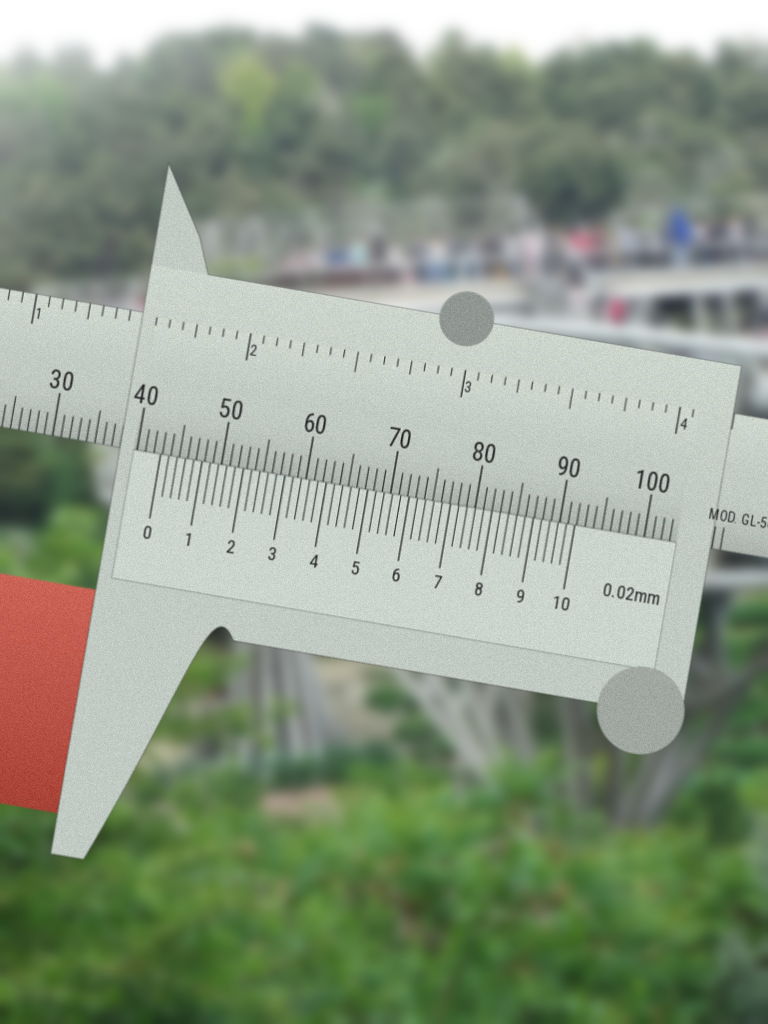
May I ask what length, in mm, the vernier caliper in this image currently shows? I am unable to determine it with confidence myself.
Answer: 42.8 mm
